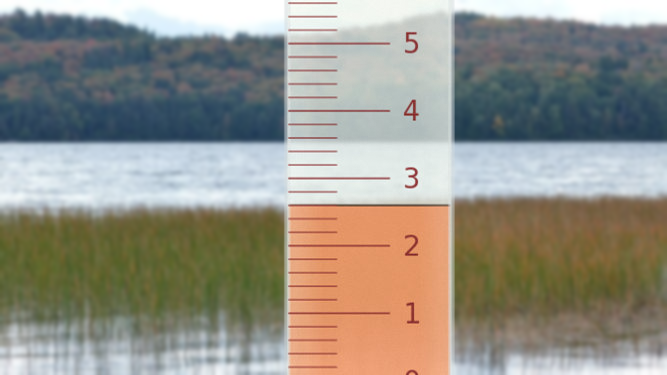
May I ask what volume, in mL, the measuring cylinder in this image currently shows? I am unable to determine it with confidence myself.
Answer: 2.6 mL
